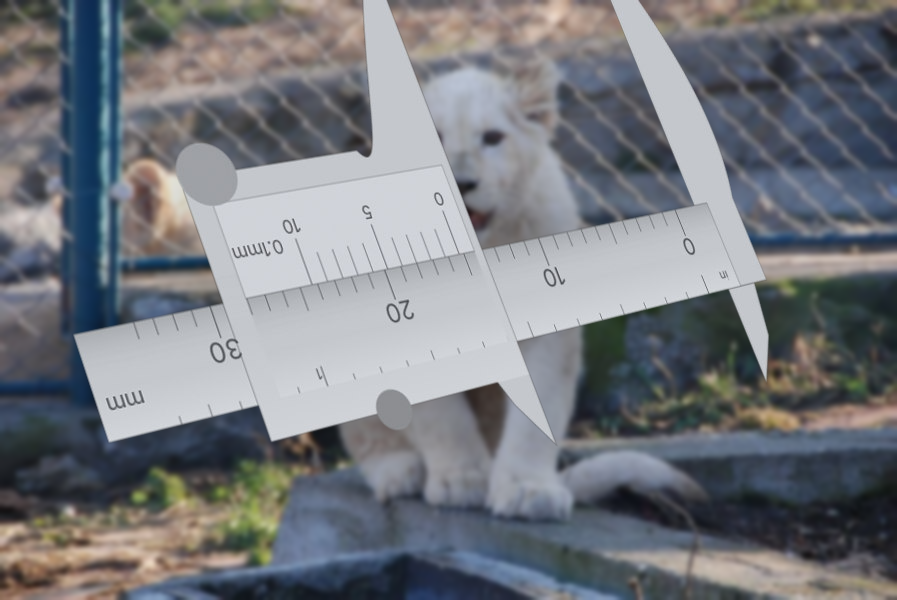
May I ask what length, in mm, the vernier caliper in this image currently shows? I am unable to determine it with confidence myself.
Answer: 15.3 mm
